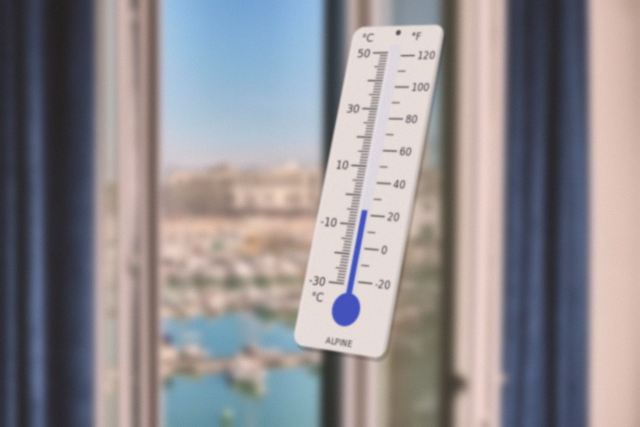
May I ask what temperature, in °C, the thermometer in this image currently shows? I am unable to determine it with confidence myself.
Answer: -5 °C
